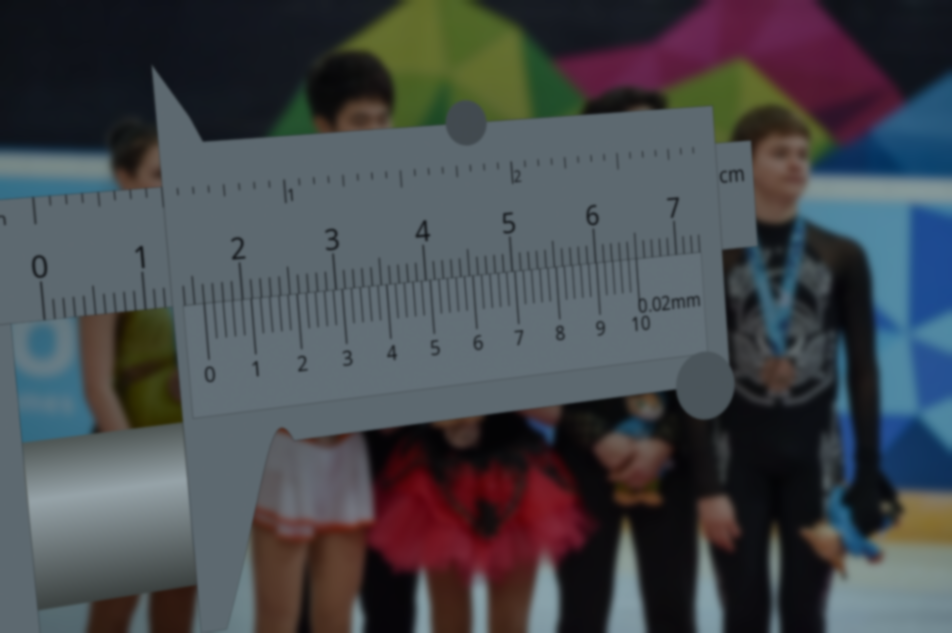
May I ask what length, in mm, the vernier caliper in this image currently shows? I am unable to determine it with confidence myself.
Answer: 16.0 mm
